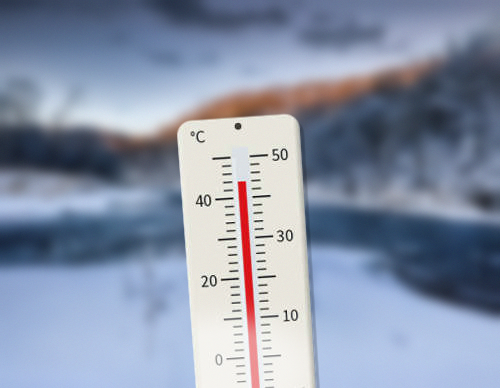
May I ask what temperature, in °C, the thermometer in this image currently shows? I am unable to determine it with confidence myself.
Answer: 44 °C
